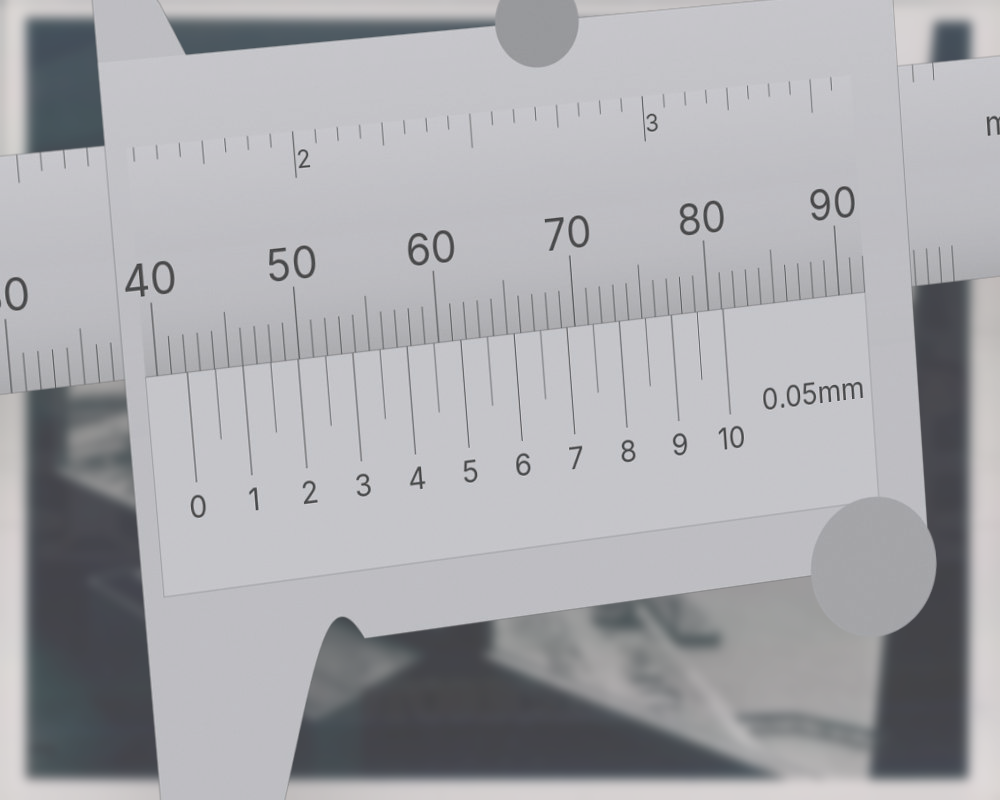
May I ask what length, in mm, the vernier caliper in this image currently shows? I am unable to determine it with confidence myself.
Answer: 42.1 mm
